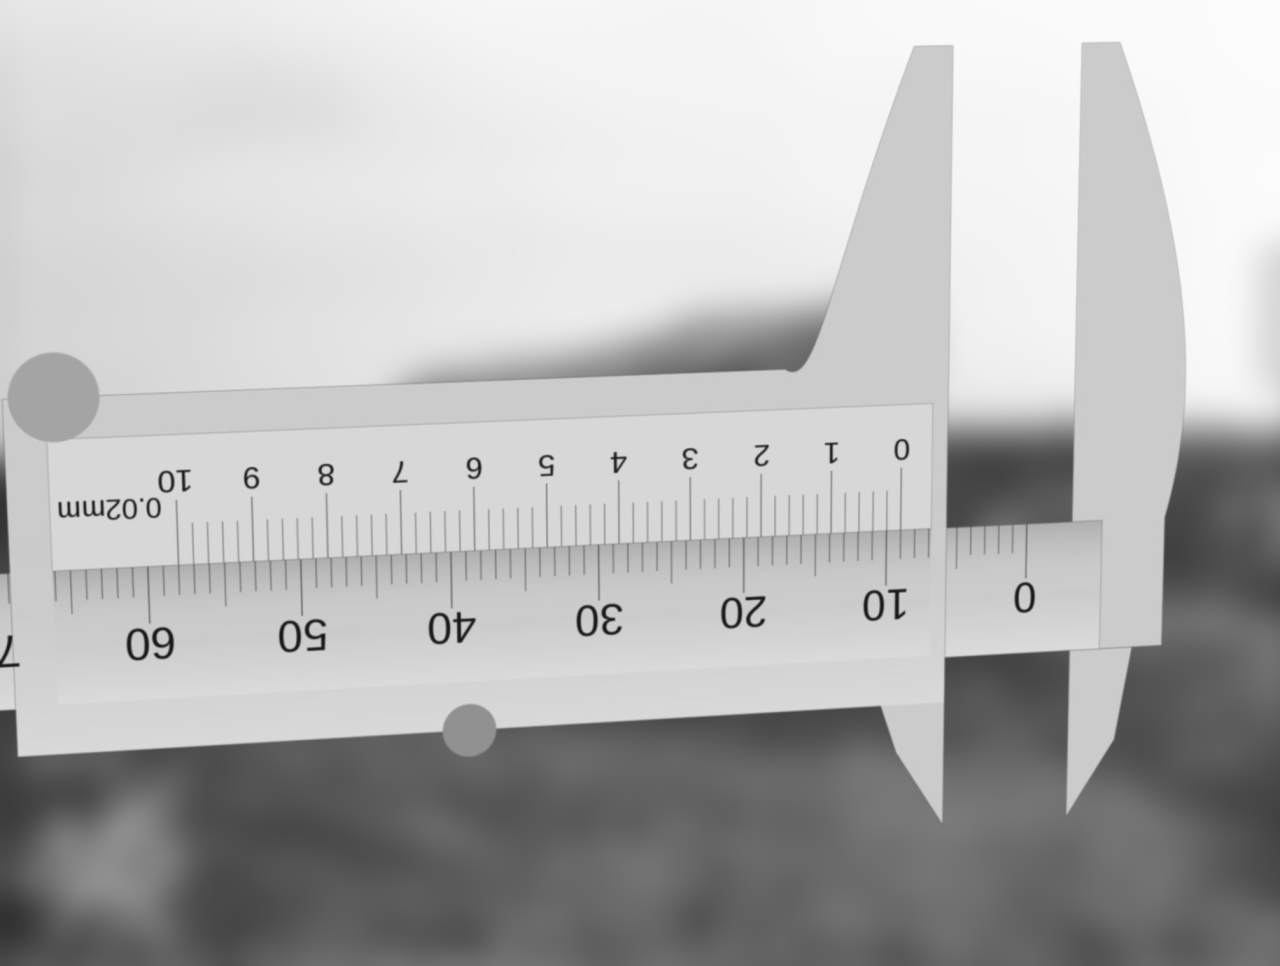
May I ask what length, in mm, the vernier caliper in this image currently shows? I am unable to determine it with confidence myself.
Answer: 9.0 mm
